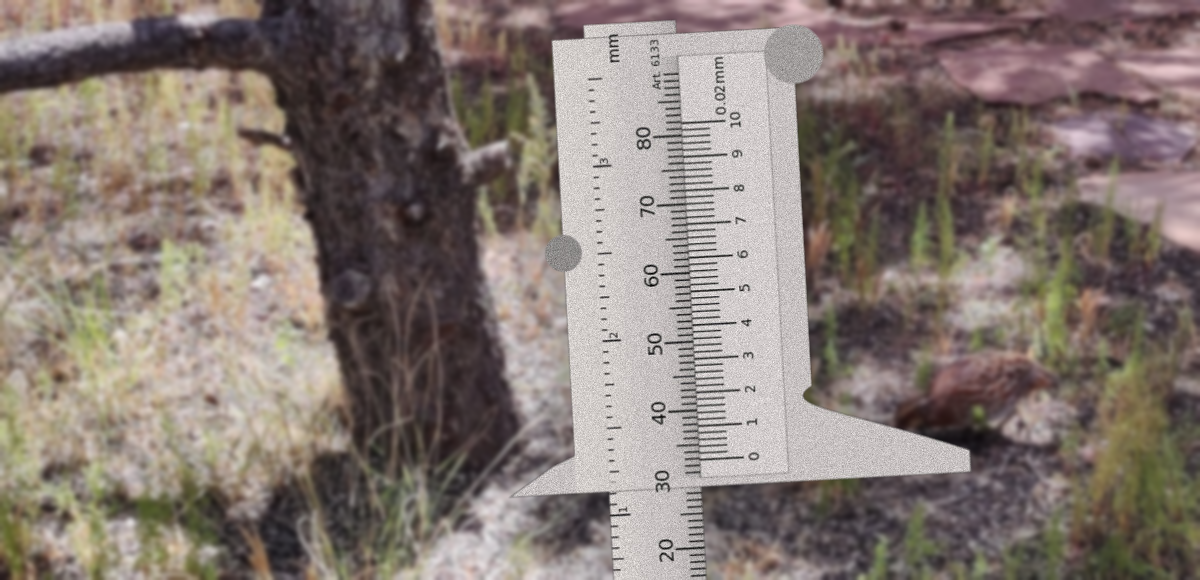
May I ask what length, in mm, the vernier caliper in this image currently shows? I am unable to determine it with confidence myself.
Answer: 32.8 mm
